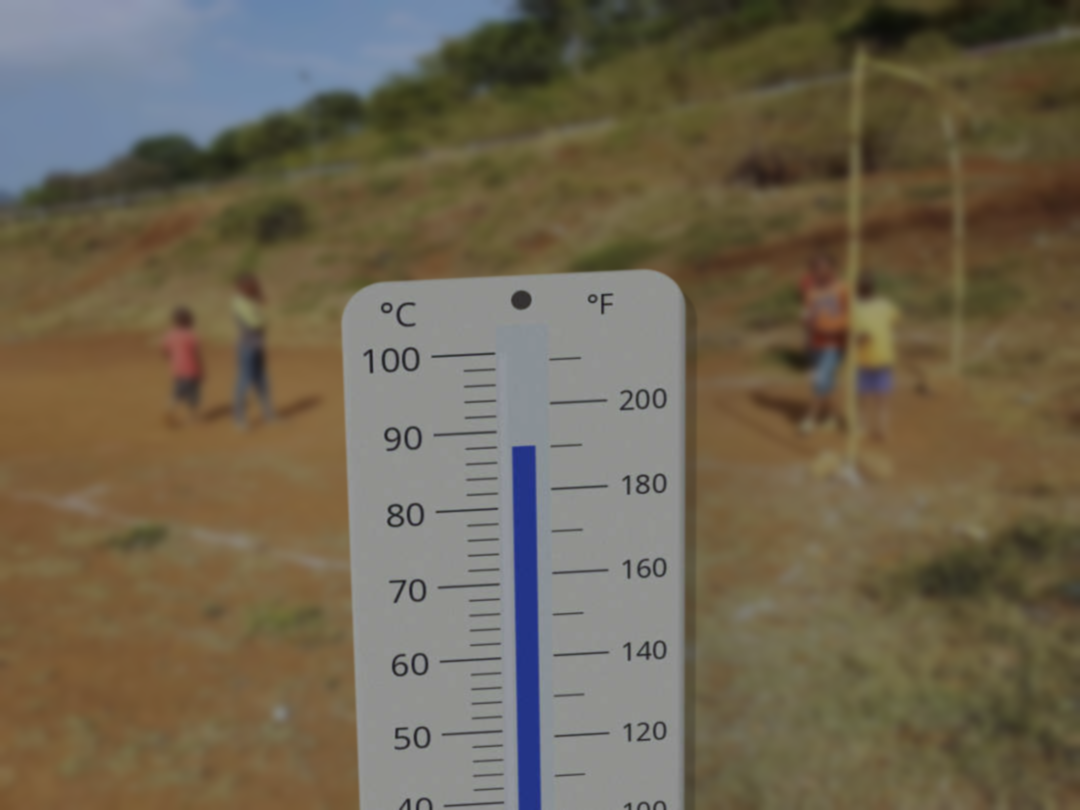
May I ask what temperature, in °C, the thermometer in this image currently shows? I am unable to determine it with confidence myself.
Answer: 88 °C
